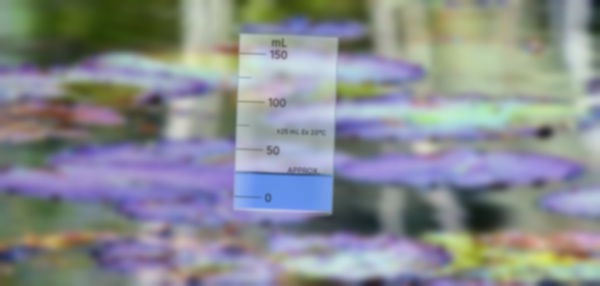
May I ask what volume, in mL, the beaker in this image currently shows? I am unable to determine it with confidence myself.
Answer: 25 mL
